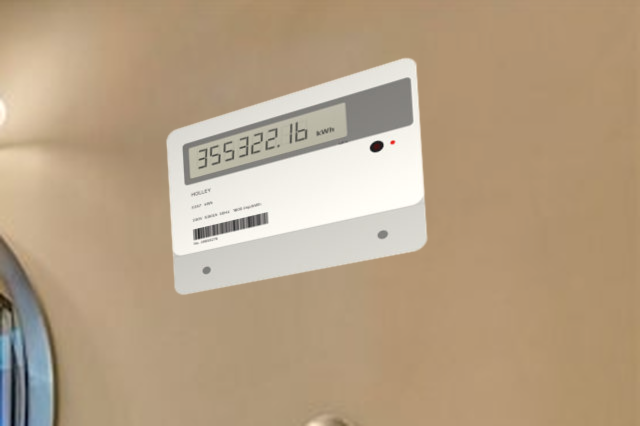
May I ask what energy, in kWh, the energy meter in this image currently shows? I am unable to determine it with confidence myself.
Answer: 355322.16 kWh
